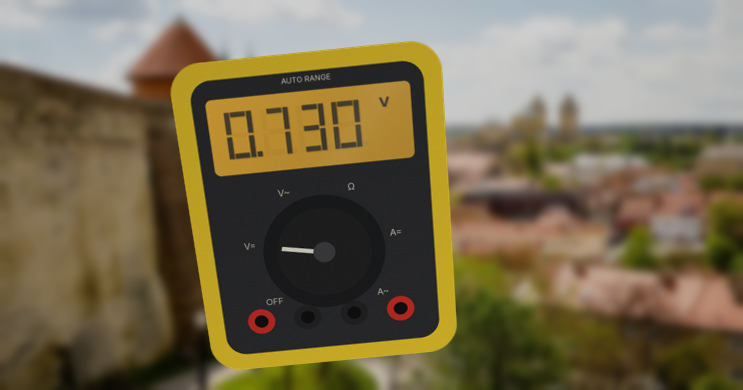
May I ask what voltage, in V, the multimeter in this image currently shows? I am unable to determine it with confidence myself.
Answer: 0.730 V
